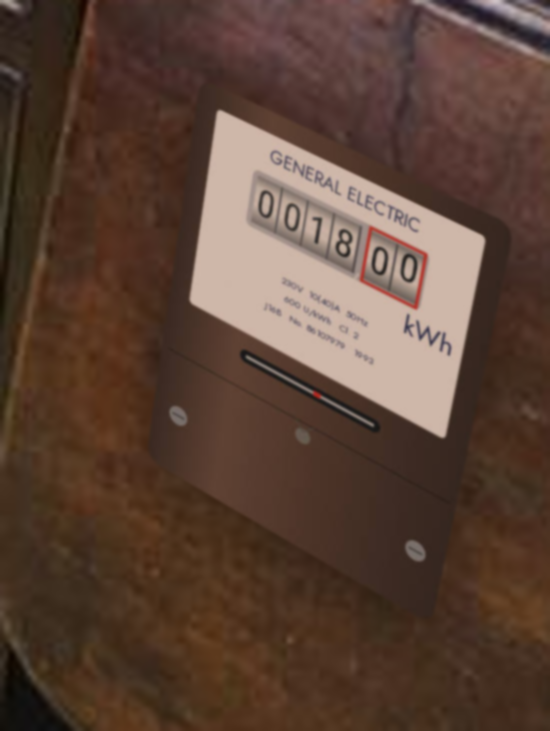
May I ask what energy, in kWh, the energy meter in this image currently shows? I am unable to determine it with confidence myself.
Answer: 18.00 kWh
